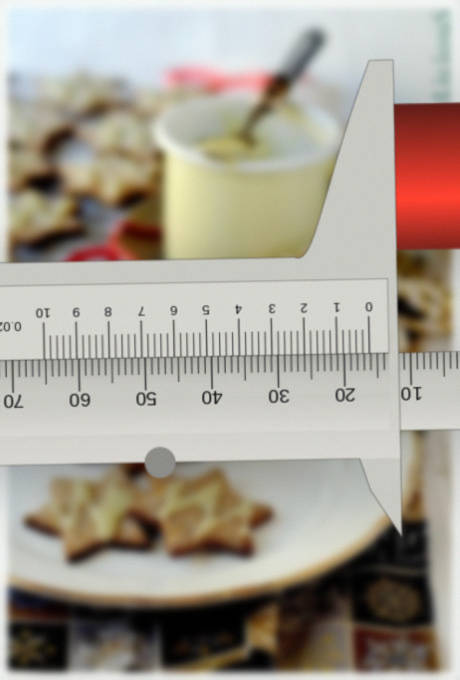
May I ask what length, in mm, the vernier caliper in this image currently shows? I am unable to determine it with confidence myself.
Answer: 16.2 mm
